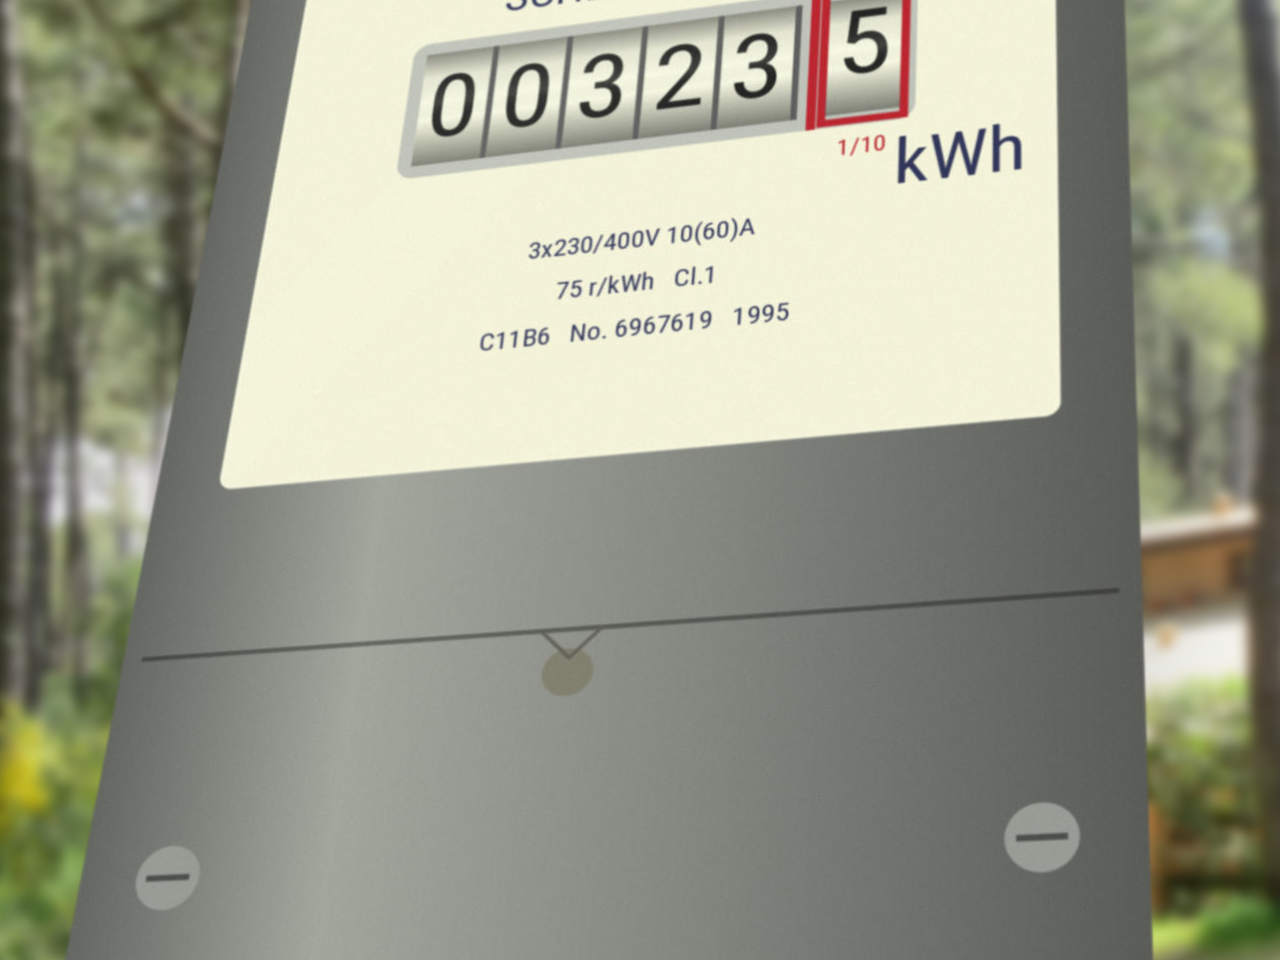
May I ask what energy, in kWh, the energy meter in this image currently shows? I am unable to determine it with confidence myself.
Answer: 323.5 kWh
